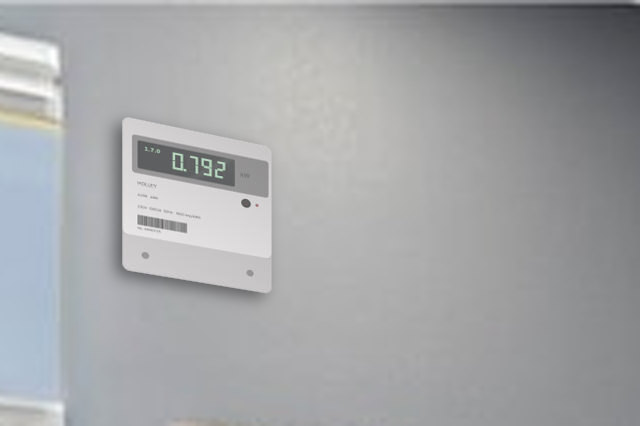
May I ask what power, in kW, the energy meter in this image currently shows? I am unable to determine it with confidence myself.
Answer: 0.792 kW
